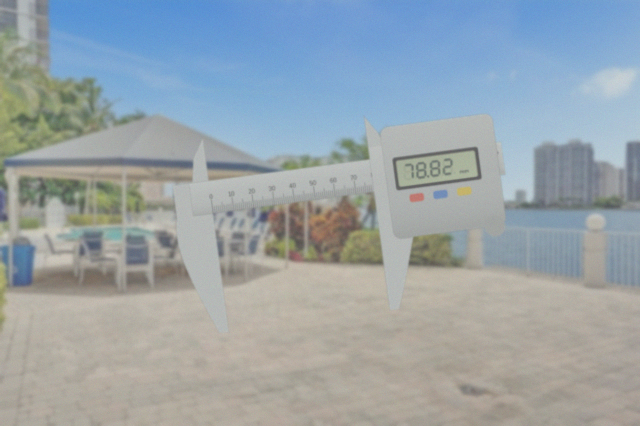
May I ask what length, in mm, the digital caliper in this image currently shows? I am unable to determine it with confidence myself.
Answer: 78.82 mm
